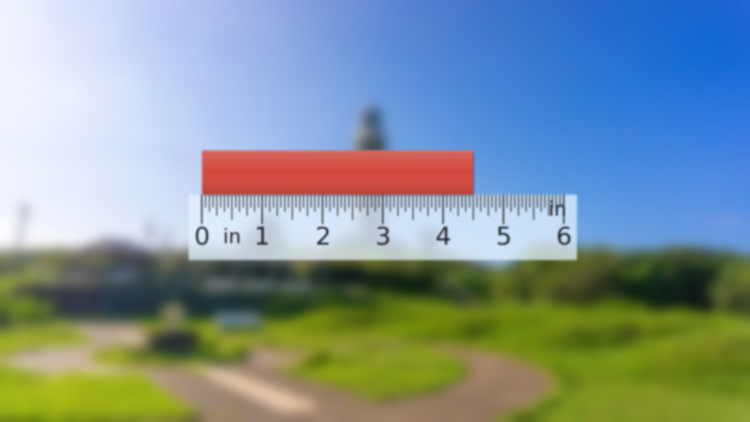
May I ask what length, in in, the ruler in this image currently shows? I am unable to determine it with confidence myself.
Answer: 4.5 in
